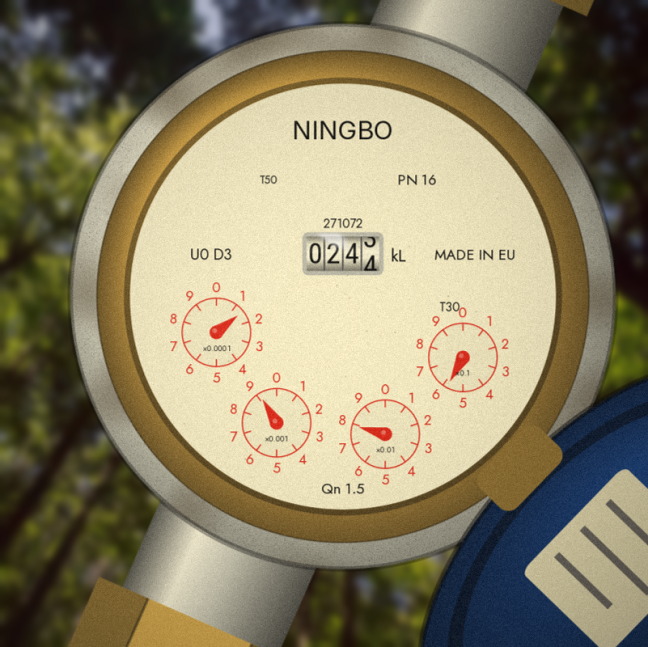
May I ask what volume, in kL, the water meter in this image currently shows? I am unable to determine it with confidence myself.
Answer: 243.5791 kL
